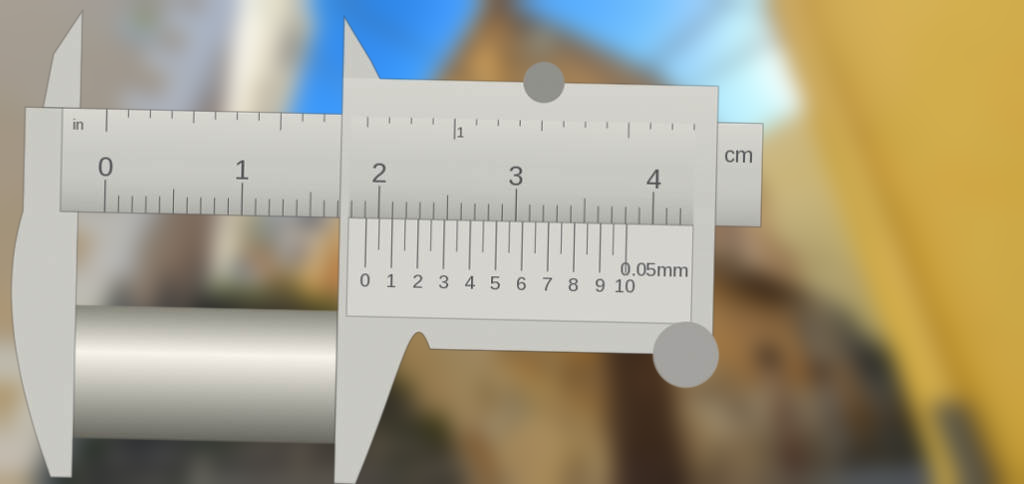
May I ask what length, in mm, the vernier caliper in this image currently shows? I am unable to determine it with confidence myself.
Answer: 19.1 mm
